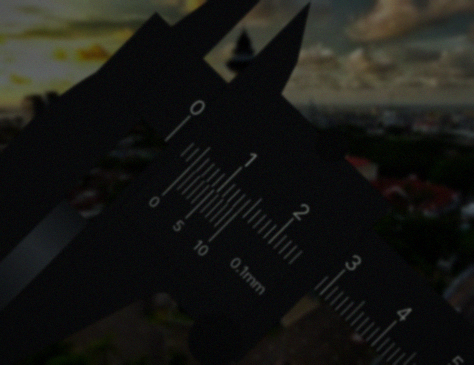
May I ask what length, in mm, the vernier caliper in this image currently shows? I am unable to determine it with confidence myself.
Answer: 5.0 mm
